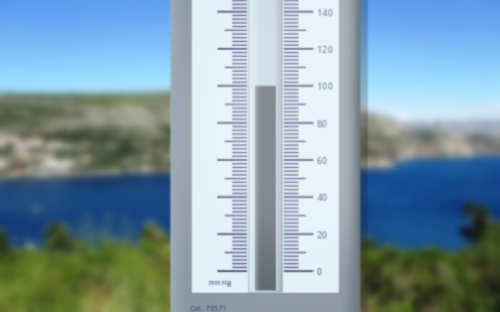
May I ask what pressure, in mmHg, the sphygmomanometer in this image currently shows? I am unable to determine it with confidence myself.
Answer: 100 mmHg
